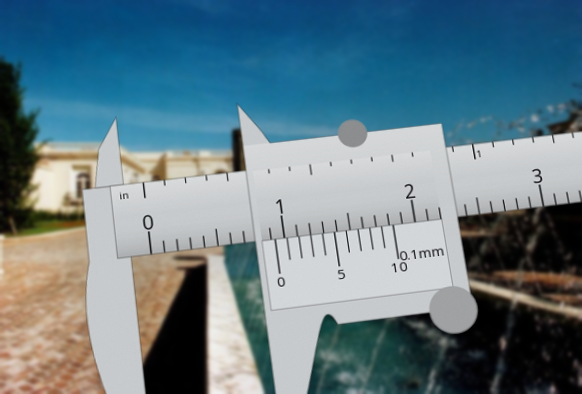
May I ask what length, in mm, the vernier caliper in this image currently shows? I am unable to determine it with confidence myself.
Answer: 9.3 mm
